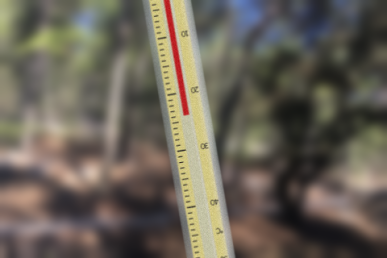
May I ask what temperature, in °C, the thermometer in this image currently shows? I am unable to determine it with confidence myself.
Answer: 24 °C
